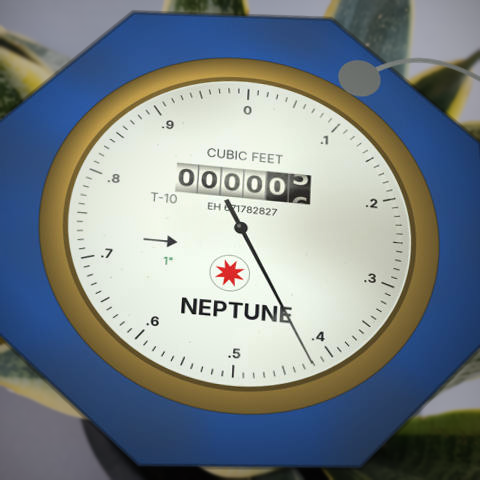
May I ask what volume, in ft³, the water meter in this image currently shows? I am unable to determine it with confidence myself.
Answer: 5.42 ft³
